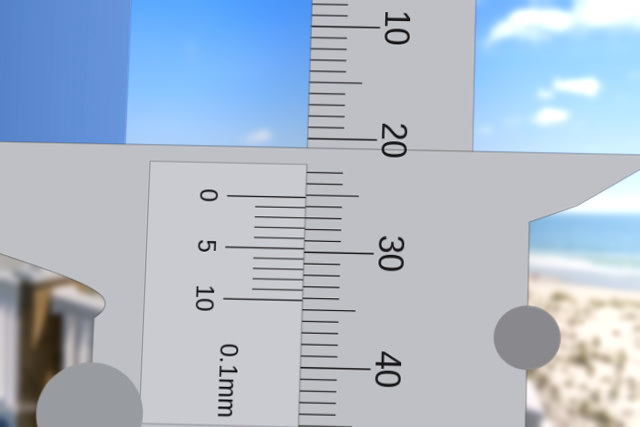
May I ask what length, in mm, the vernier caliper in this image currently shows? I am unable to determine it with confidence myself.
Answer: 25.2 mm
